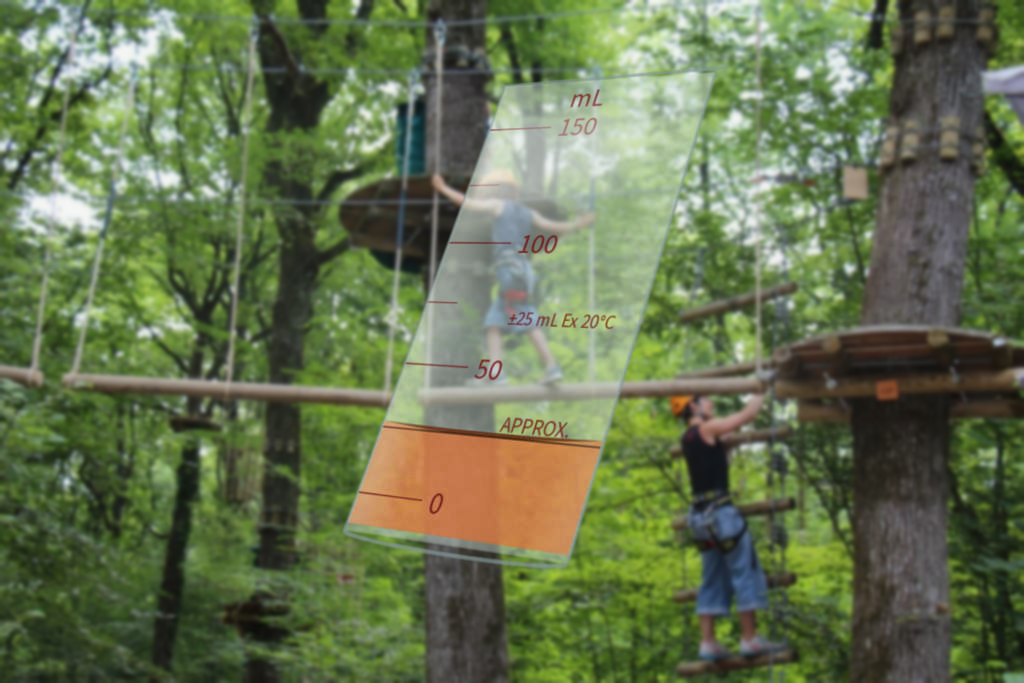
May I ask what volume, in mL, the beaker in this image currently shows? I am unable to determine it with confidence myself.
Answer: 25 mL
